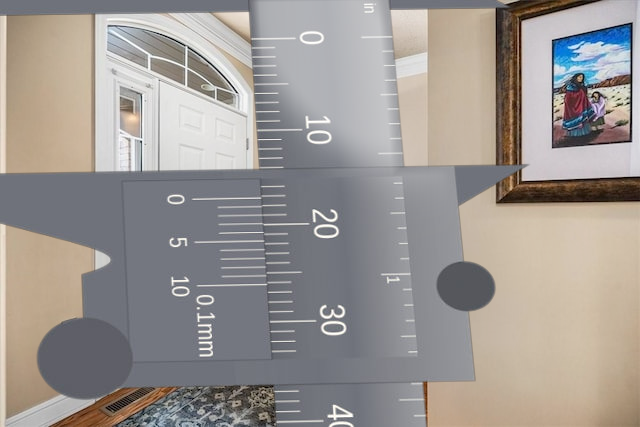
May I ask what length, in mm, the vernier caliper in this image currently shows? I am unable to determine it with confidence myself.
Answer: 17.2 mm
